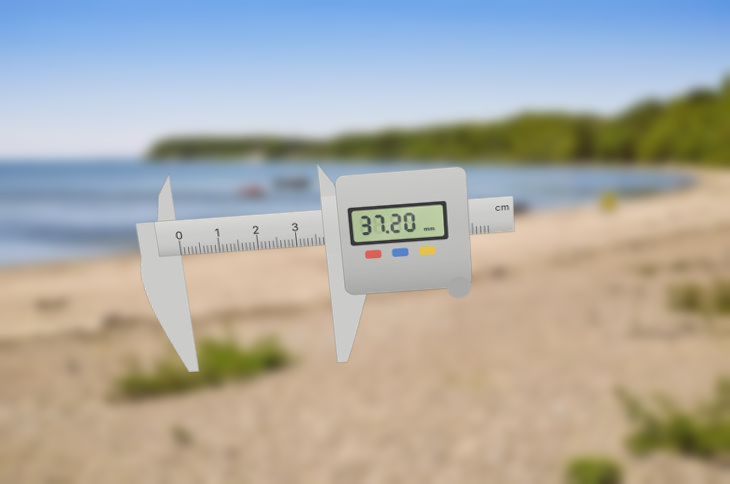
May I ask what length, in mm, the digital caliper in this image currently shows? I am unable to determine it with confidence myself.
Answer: 37.20 mm
